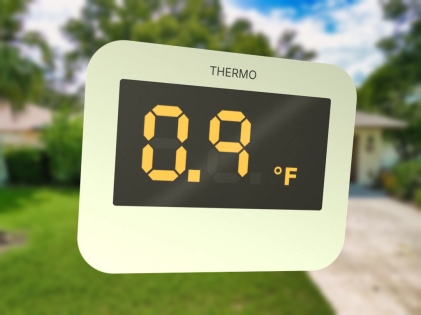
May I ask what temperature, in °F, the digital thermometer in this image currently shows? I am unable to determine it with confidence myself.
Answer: 0.9 °F
